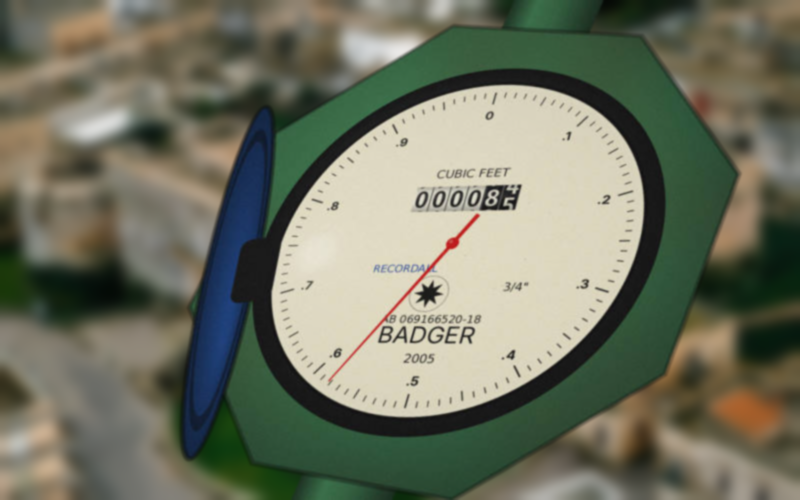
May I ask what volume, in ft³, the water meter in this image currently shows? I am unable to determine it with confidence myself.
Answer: 84.58 ft³
